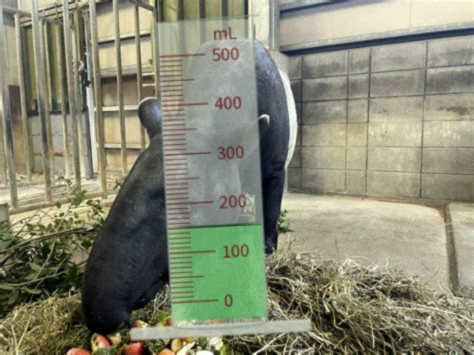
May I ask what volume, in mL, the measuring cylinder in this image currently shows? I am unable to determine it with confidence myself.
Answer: 150 mL
